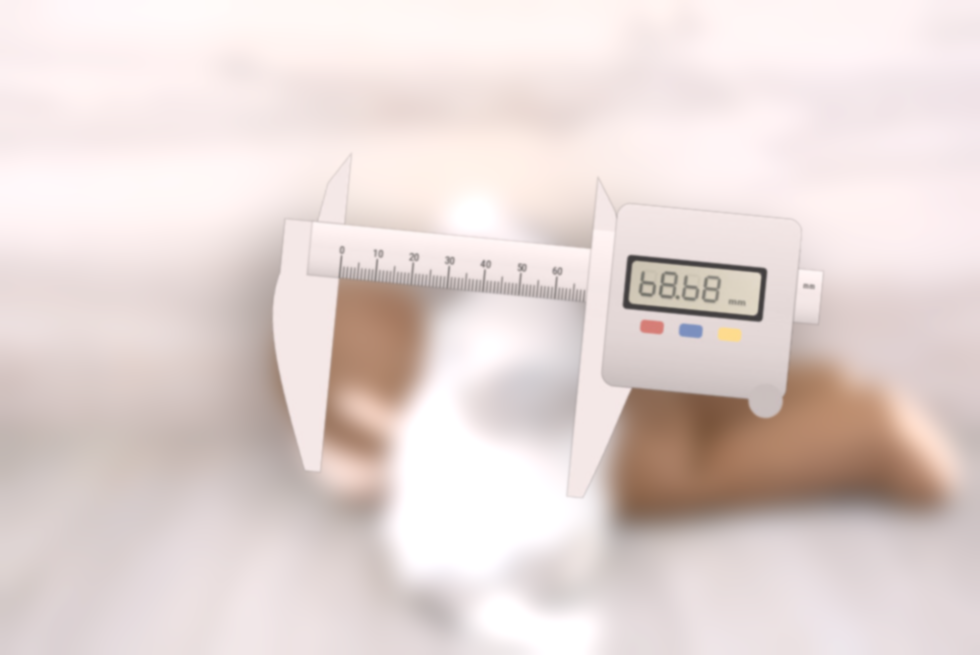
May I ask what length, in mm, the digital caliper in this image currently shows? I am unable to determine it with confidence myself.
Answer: 68.68 mm
